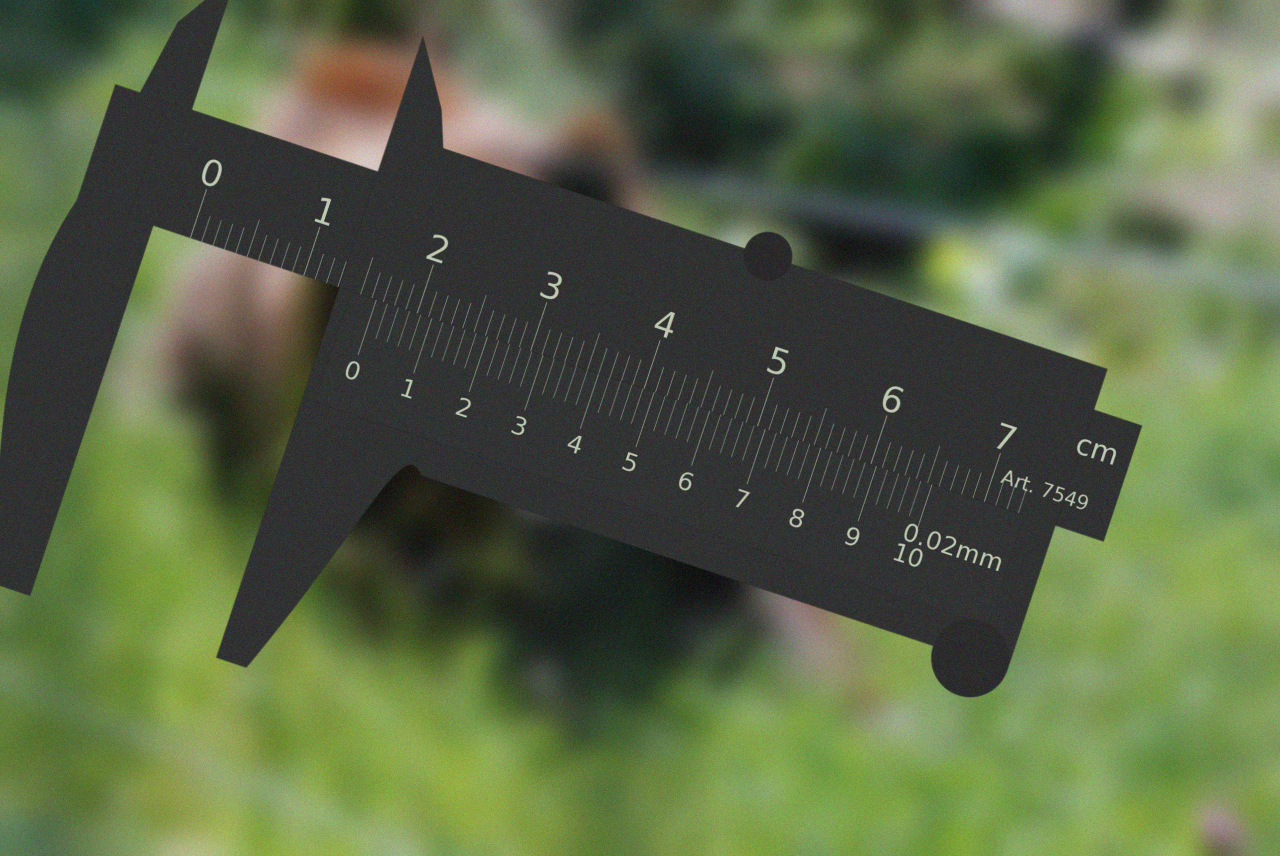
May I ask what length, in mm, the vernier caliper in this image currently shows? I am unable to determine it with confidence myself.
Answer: 16.4 mm
